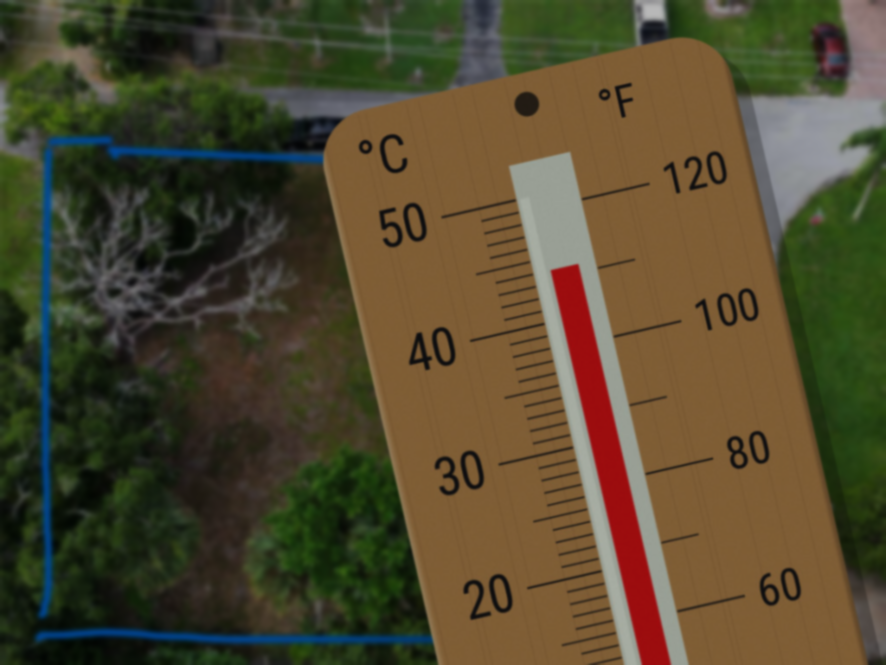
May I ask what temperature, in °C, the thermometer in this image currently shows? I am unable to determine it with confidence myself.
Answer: 44 °C
